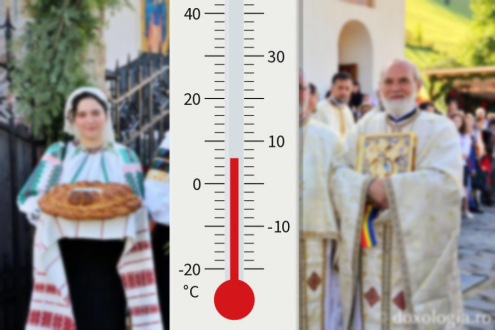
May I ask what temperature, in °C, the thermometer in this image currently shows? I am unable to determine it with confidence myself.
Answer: 6 °C
